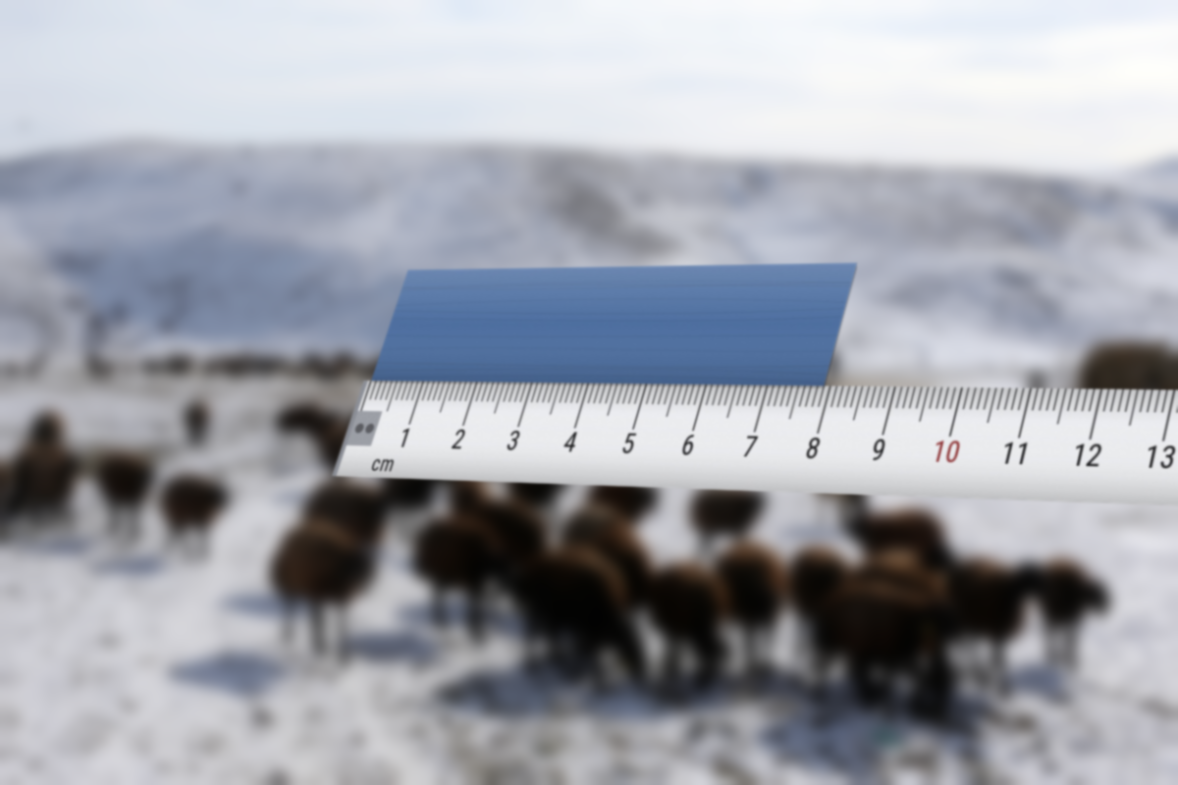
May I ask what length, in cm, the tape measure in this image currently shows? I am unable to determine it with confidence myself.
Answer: 7.9 cm
